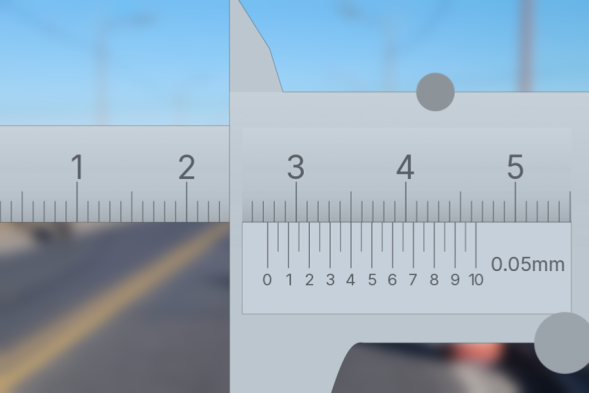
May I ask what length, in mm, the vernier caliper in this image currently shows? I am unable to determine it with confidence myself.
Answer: 27.4 mm
